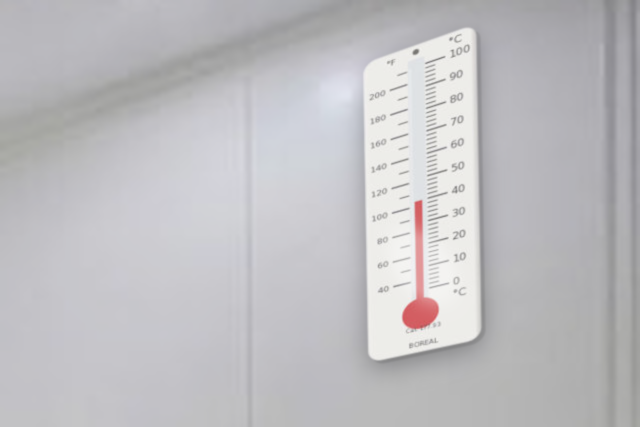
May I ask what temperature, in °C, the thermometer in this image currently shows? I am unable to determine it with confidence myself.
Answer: 40 °C
